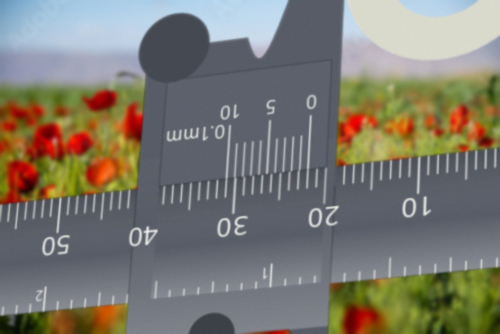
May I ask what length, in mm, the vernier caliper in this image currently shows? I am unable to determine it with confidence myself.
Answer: 22.0 mm
